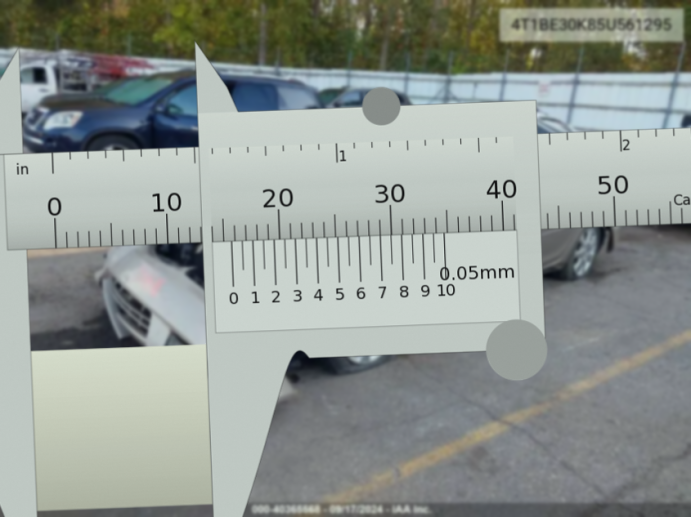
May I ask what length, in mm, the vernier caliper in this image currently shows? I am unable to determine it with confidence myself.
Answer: 15.7 mm
